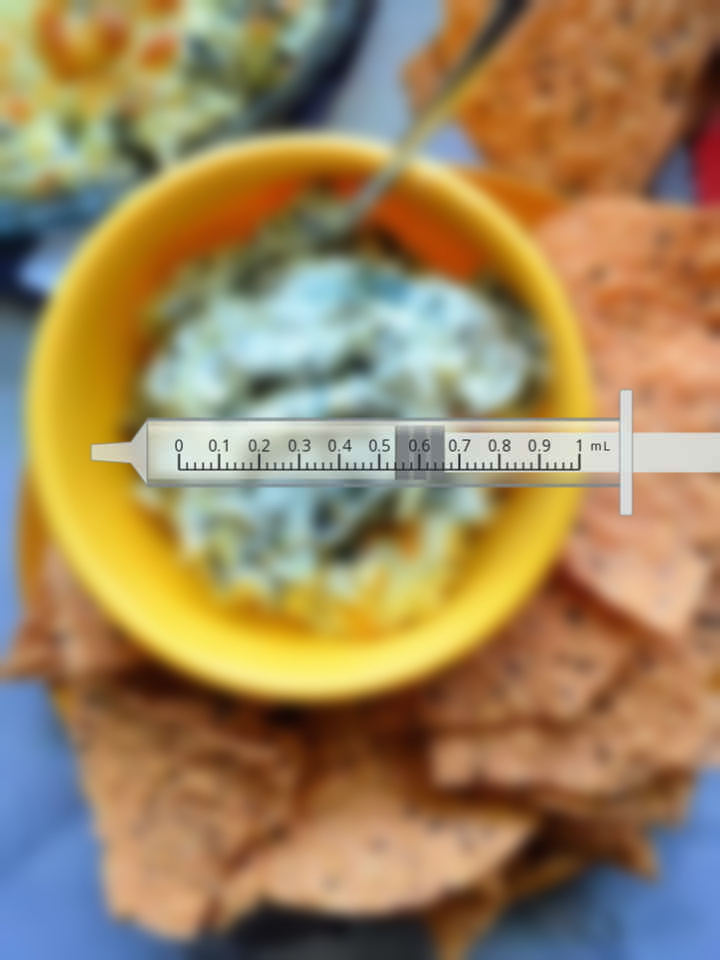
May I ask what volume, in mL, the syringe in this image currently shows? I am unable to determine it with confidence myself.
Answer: 0.54 mL
